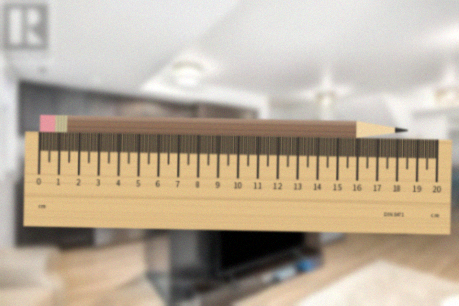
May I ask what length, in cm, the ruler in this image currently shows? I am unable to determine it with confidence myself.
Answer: 18.5 cm
